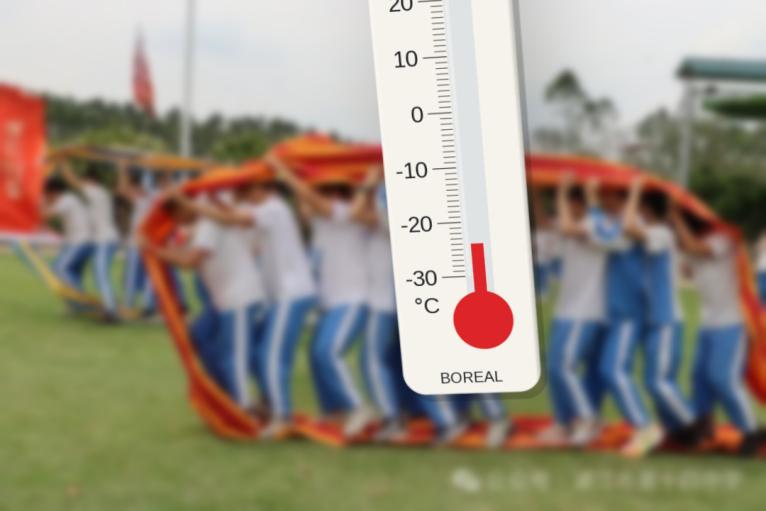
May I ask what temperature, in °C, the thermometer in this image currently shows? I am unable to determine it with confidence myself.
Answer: -24 °C
